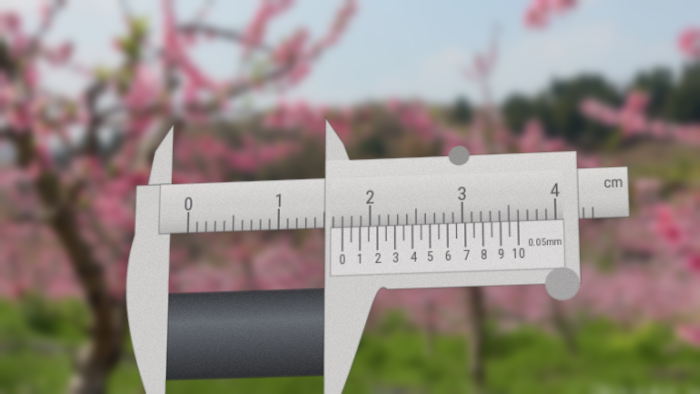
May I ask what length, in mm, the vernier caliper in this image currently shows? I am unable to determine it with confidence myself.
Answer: 17.0 mm
